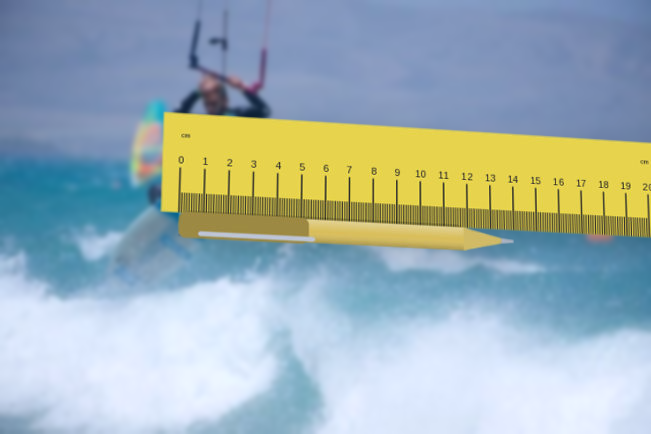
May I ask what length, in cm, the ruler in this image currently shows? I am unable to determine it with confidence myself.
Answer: 14 cm
